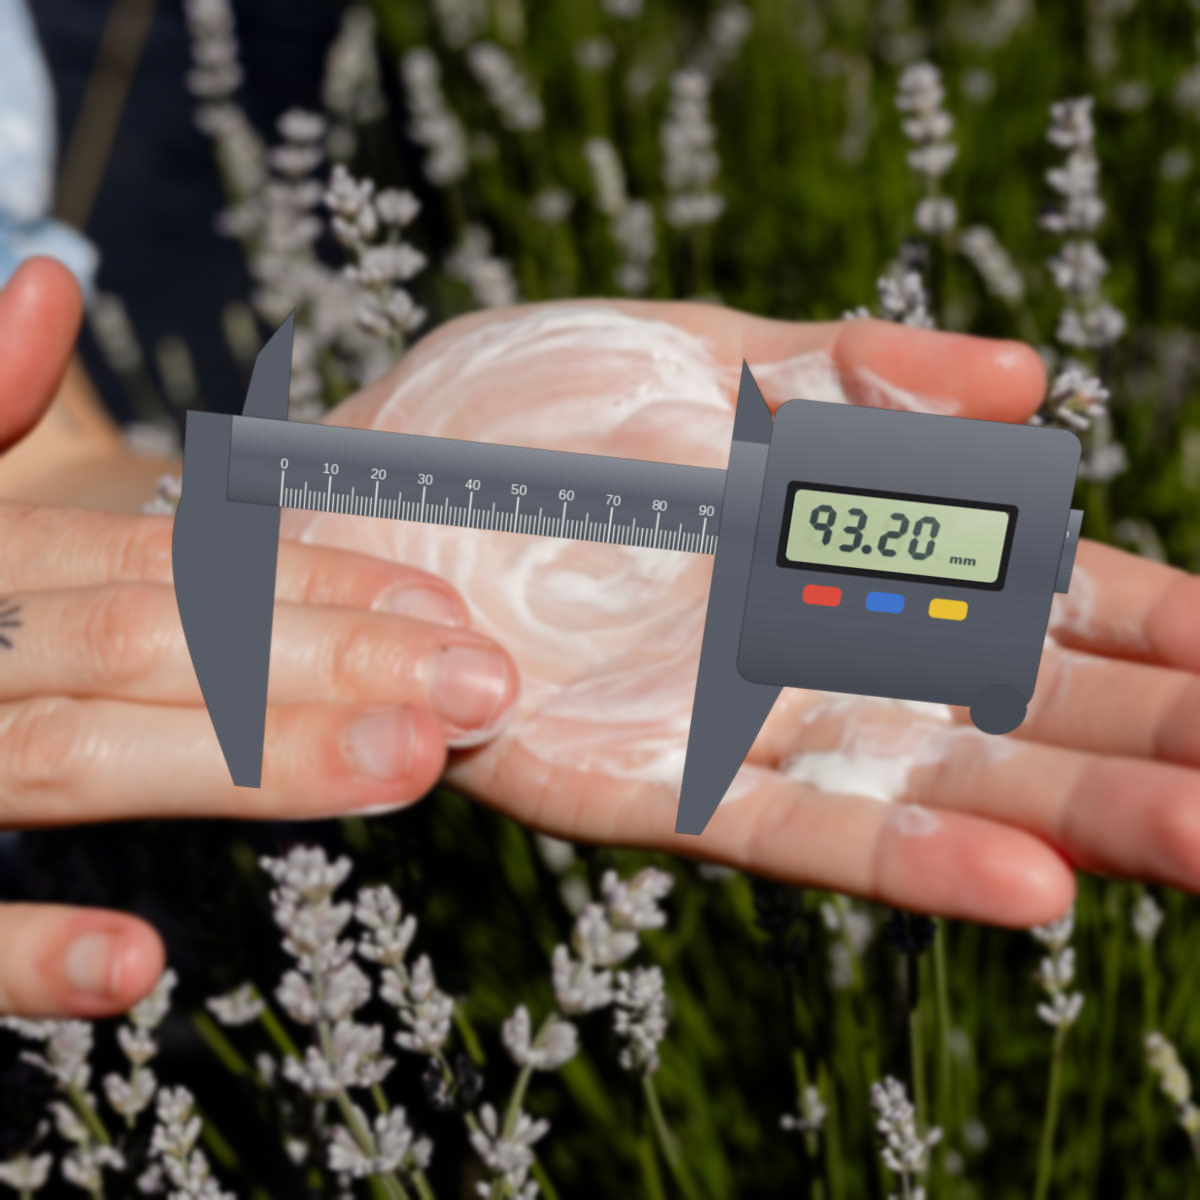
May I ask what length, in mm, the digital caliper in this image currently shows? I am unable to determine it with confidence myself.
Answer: 93.20 mm
